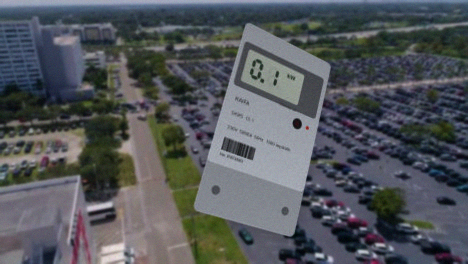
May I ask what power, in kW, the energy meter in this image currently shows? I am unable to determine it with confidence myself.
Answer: 0.1 kW
